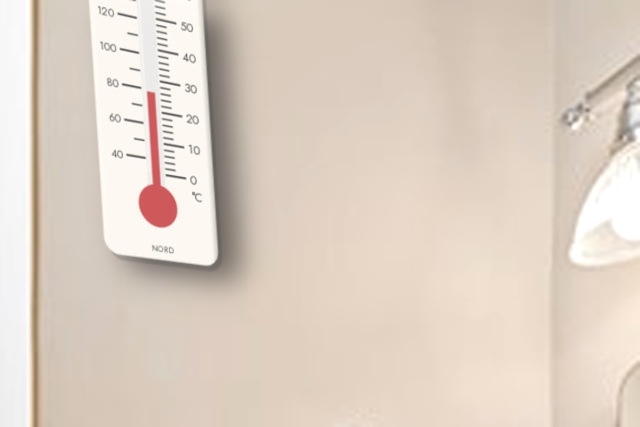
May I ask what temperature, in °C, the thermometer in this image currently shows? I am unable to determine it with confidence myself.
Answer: 26 °C
